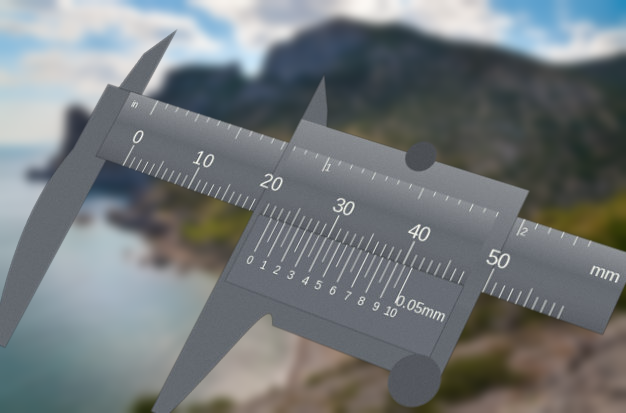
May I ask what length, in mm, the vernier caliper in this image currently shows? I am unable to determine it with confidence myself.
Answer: 22.2 mm
